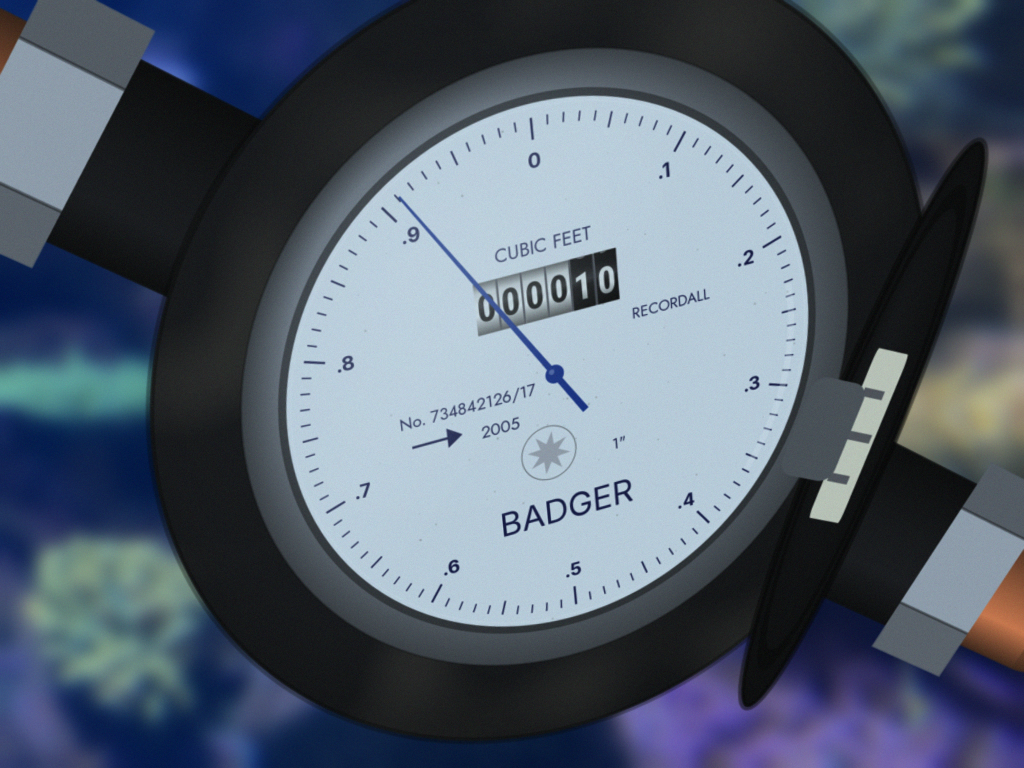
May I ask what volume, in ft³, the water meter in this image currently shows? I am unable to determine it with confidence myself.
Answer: 9.91 ft³
